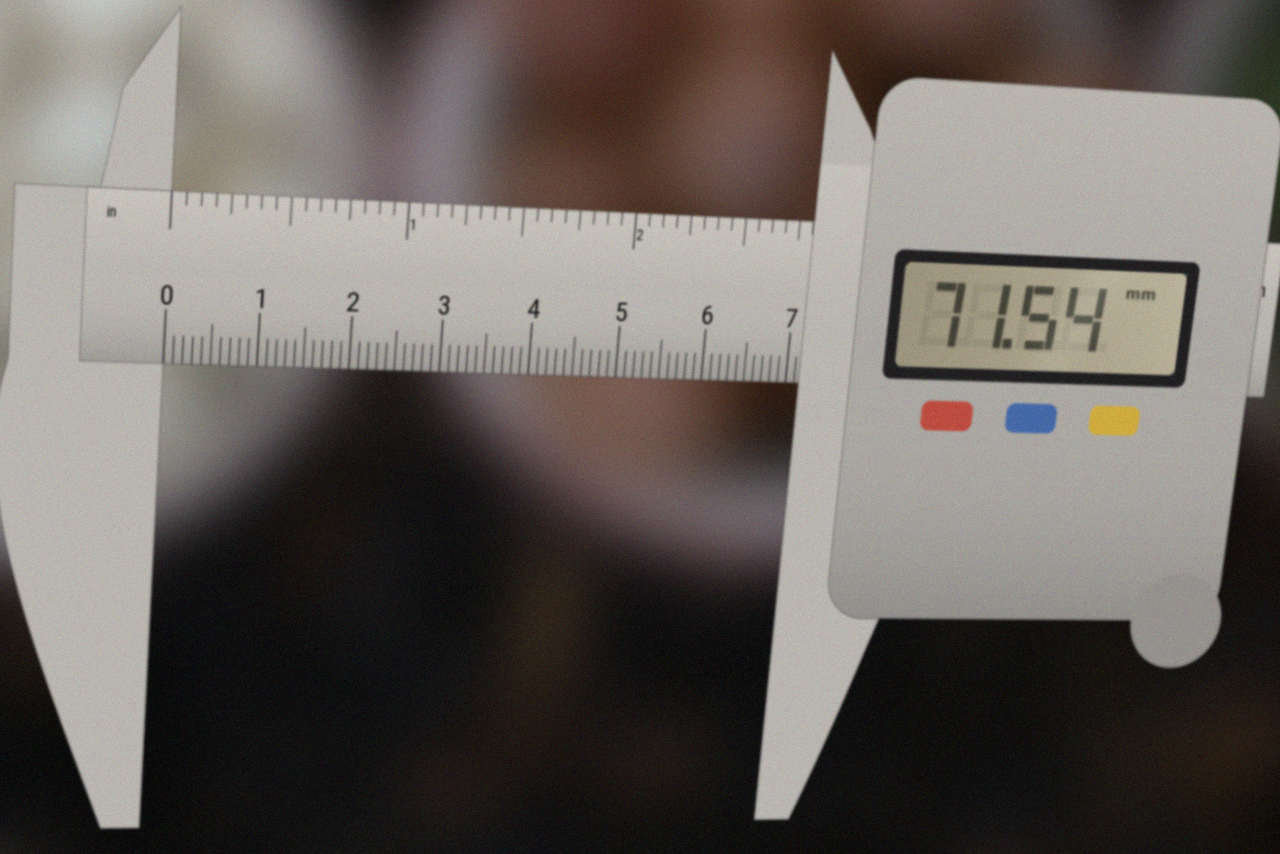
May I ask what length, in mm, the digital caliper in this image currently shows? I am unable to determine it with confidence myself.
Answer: 71.54 mm
